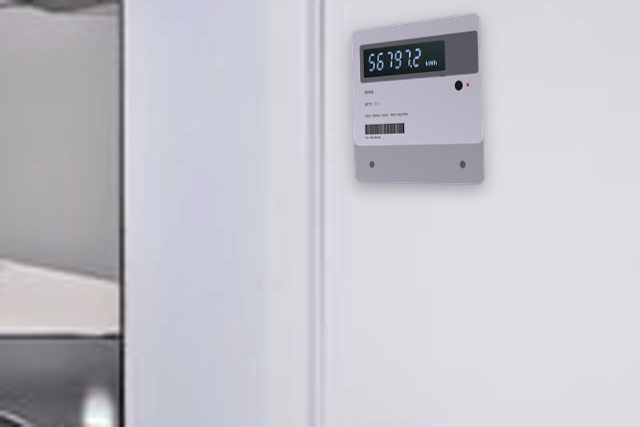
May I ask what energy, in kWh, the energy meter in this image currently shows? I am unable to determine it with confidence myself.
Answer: 56797.2 kWh
